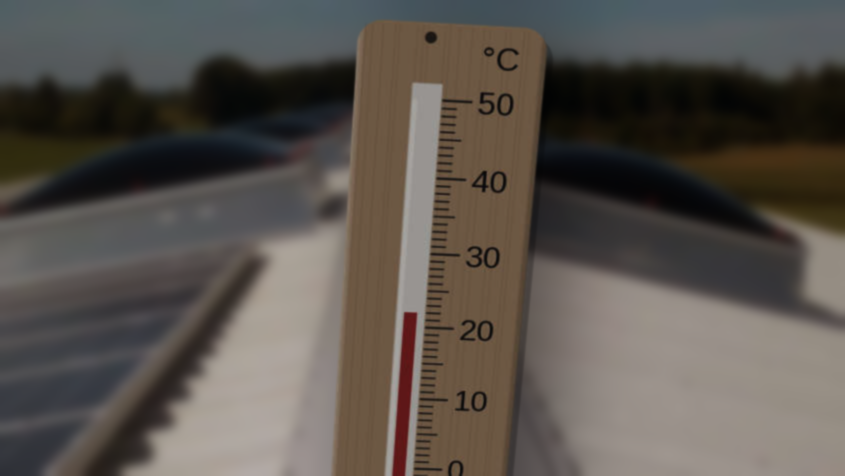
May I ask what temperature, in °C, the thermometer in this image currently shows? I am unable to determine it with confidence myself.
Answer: 22 °C
